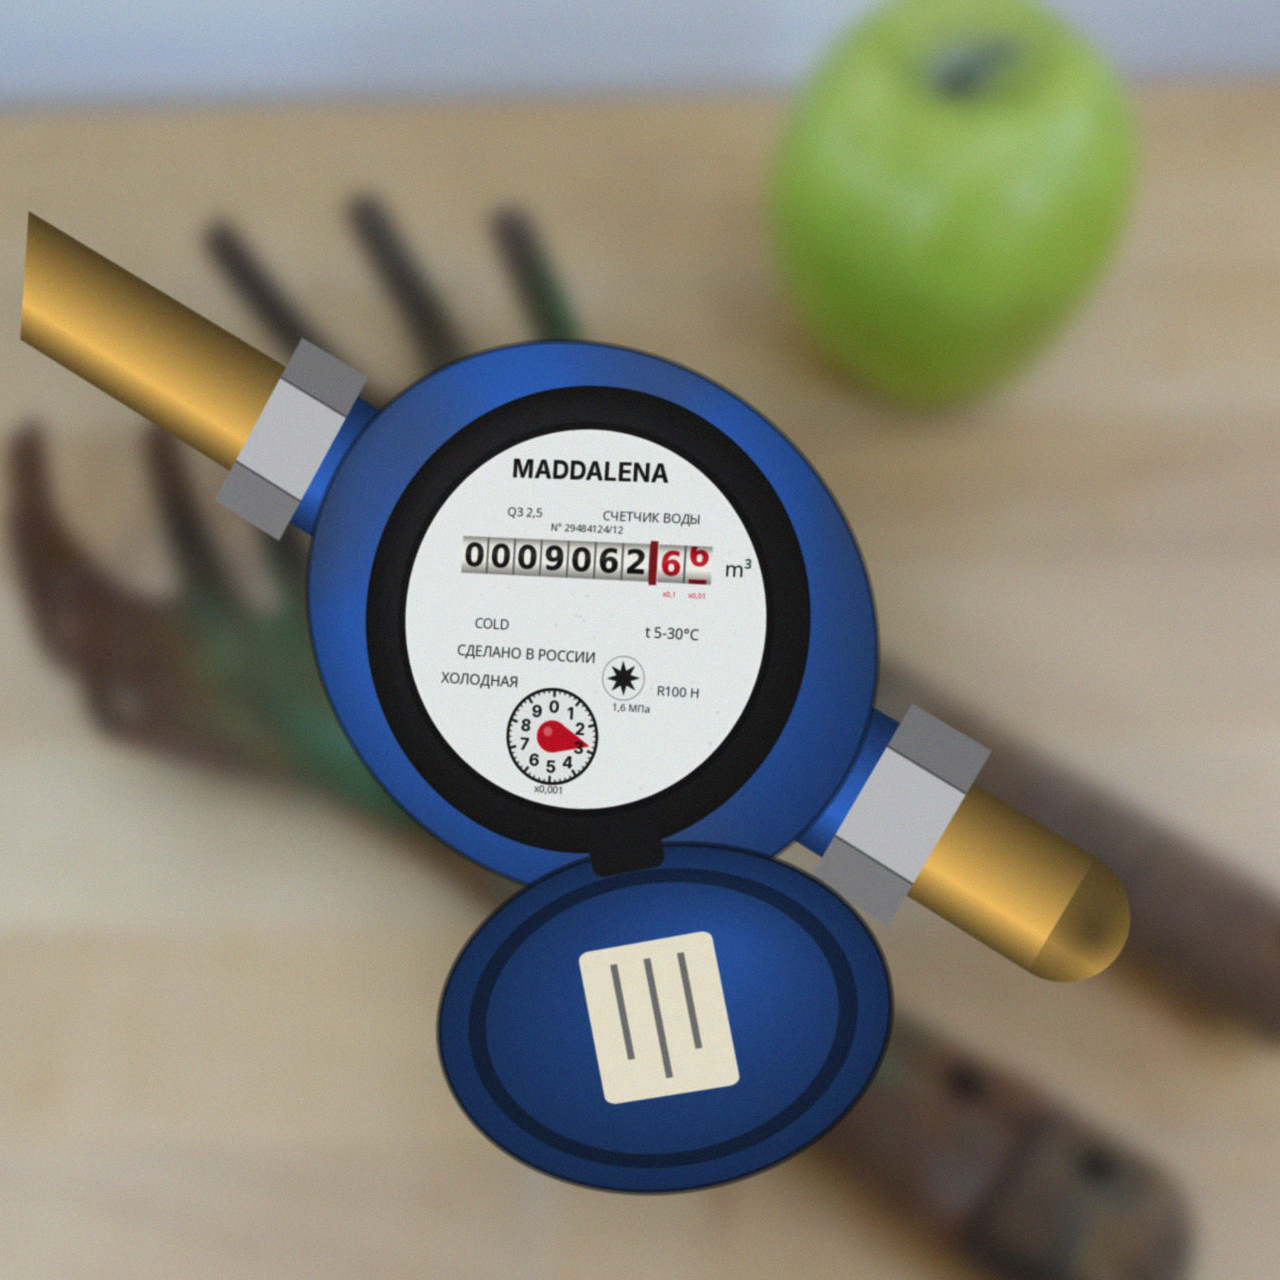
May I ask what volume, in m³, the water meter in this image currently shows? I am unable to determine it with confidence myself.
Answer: 9062.662 m³
